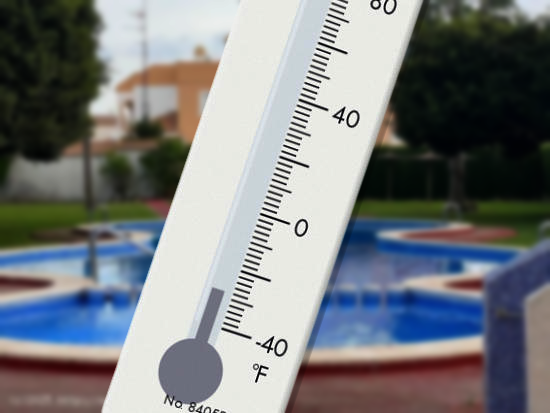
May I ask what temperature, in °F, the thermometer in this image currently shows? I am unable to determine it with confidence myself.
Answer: -28 °F
